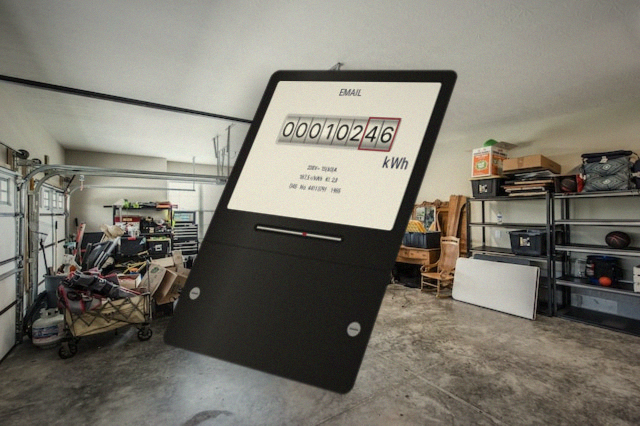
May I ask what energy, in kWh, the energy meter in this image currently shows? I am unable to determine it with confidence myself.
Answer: 102.46 kWh
